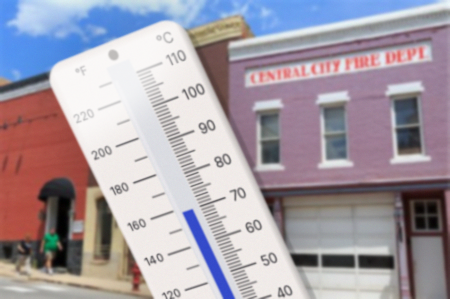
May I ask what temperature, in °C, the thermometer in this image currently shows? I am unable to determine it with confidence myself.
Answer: 70 °C
